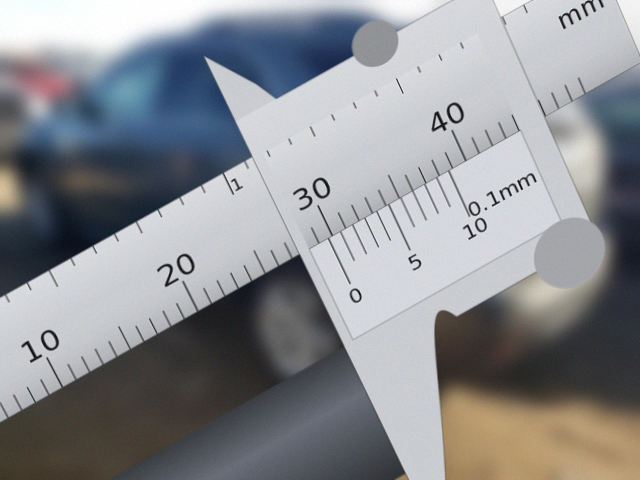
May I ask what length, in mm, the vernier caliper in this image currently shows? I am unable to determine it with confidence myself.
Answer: 29.7 mm
